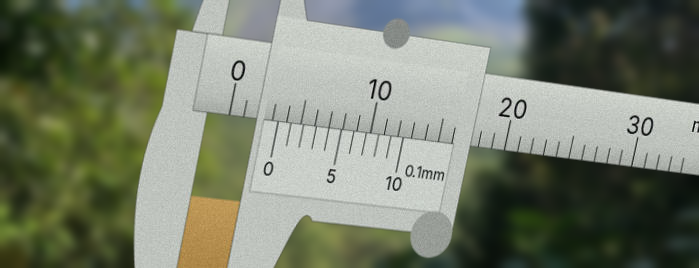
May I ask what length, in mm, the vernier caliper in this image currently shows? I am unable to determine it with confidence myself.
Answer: 3.4 mm
